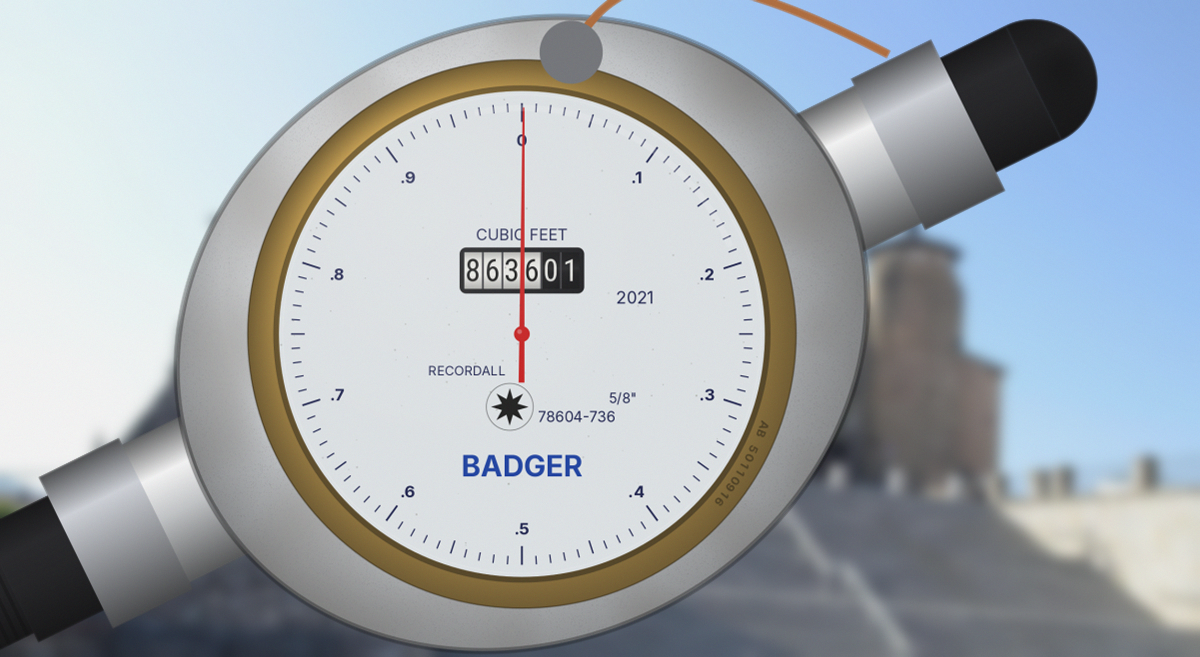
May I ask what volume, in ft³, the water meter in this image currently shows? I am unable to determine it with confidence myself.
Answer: 863601.00 ft³
